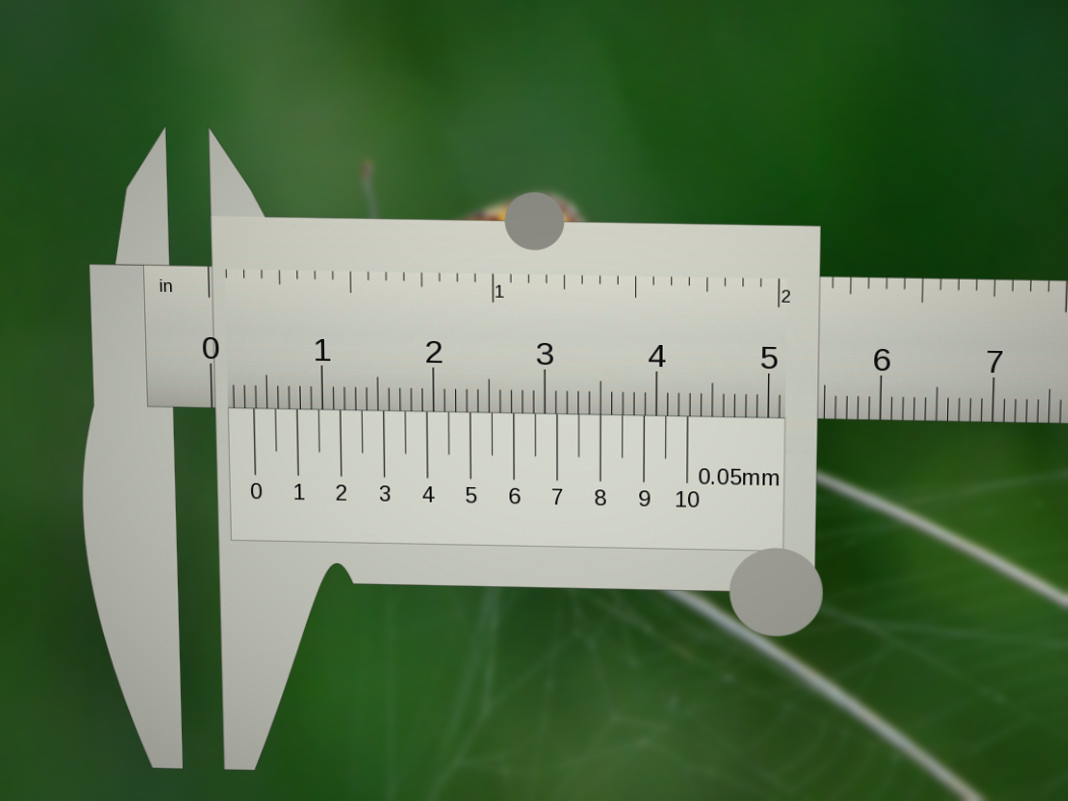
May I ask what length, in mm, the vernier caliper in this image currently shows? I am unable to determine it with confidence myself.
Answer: 3.8 mm
